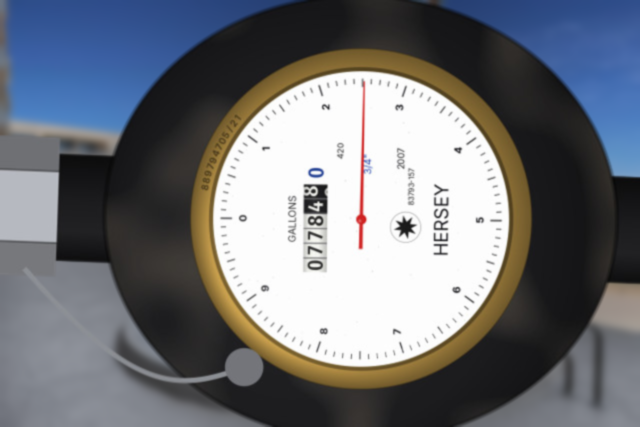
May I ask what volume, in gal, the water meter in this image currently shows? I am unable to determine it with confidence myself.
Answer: 778482.5 gal
